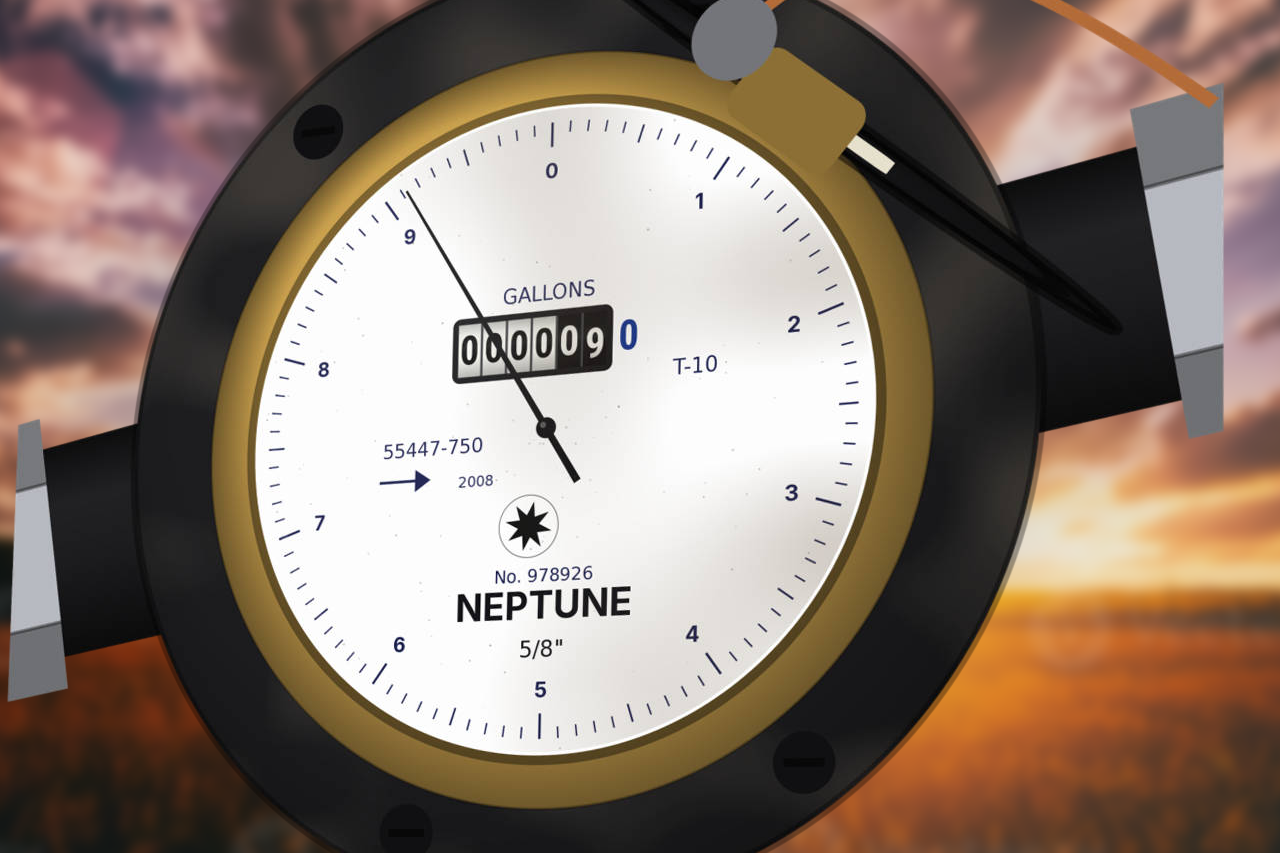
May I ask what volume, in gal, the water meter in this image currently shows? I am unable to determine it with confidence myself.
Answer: 89.1 gal
